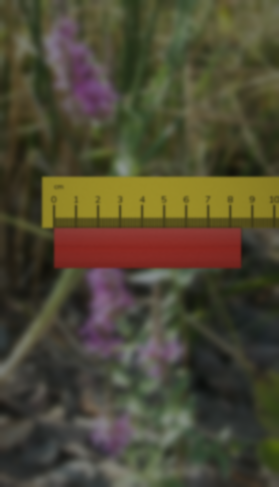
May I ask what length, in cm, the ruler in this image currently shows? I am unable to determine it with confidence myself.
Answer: 8.5 cm
